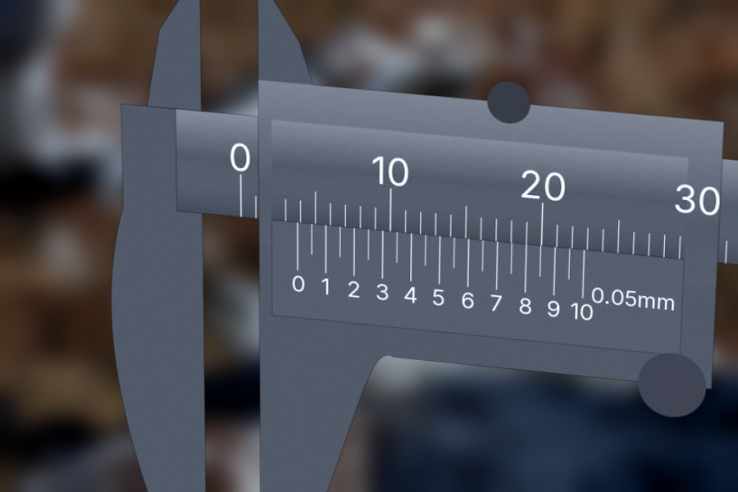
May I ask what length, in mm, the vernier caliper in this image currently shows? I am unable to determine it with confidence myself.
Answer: 3.8 mm
